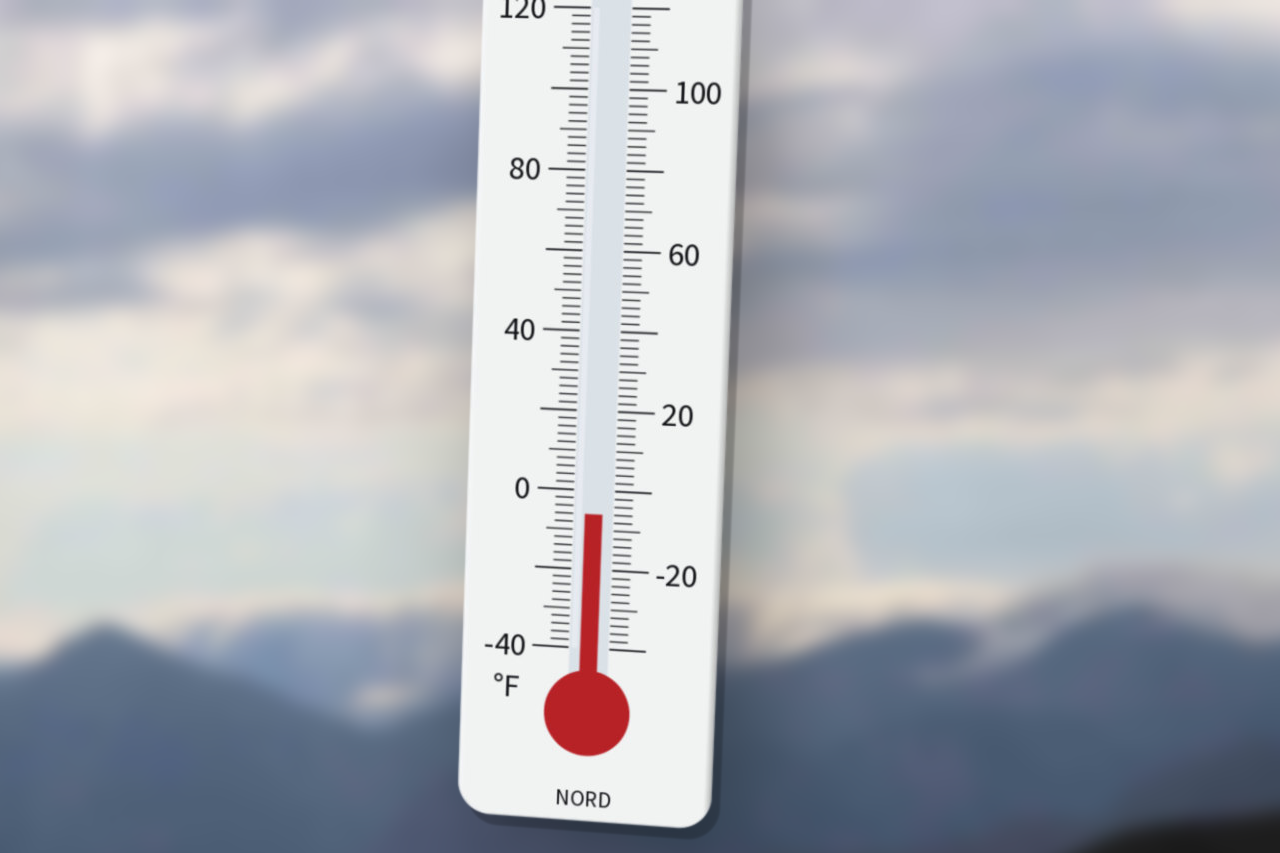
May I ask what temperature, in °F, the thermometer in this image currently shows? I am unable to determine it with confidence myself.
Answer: -6 °F
